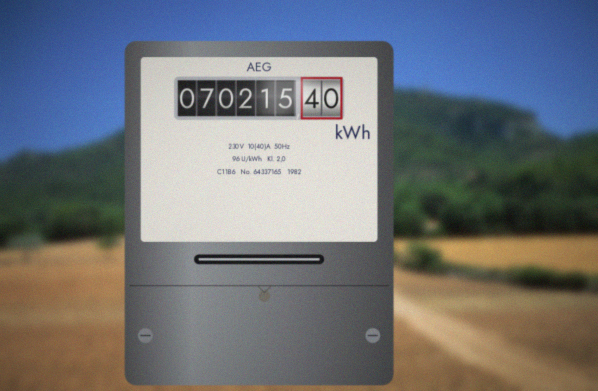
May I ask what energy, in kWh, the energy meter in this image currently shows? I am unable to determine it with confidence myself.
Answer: 70215.40 kWh
